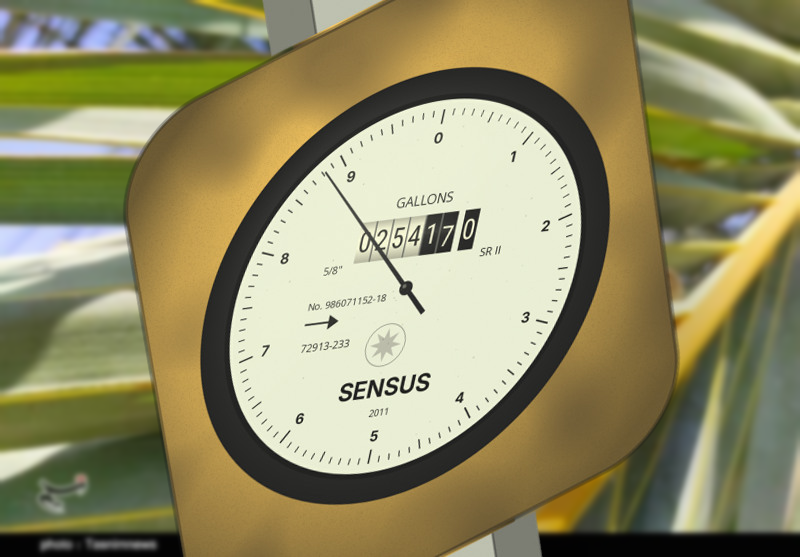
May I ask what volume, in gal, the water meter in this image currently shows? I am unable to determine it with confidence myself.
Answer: 254168.8 gal
